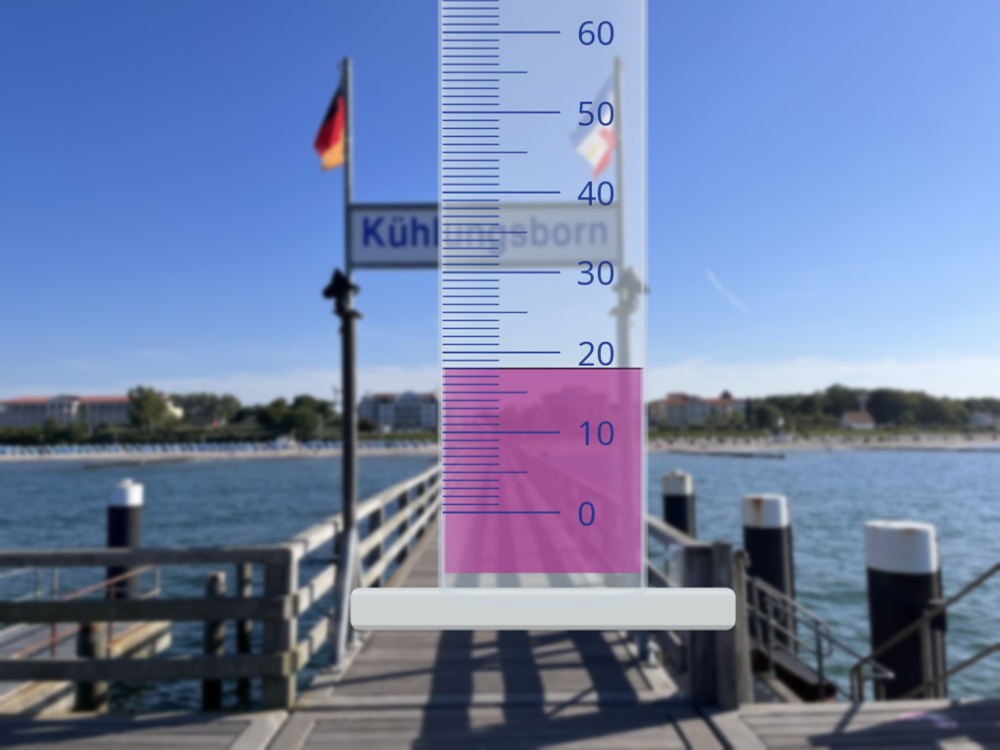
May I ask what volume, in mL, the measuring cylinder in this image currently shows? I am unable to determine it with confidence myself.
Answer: 18 mL
